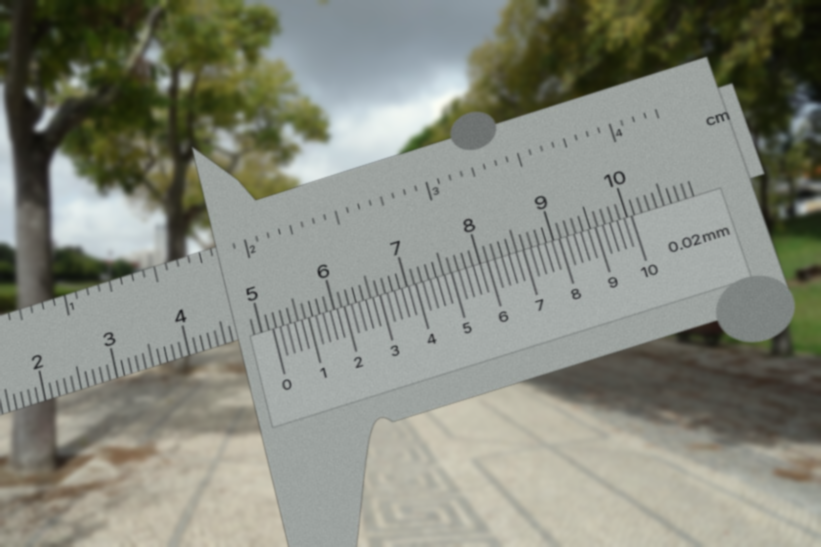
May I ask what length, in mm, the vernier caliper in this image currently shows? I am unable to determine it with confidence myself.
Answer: 51.6 mm
